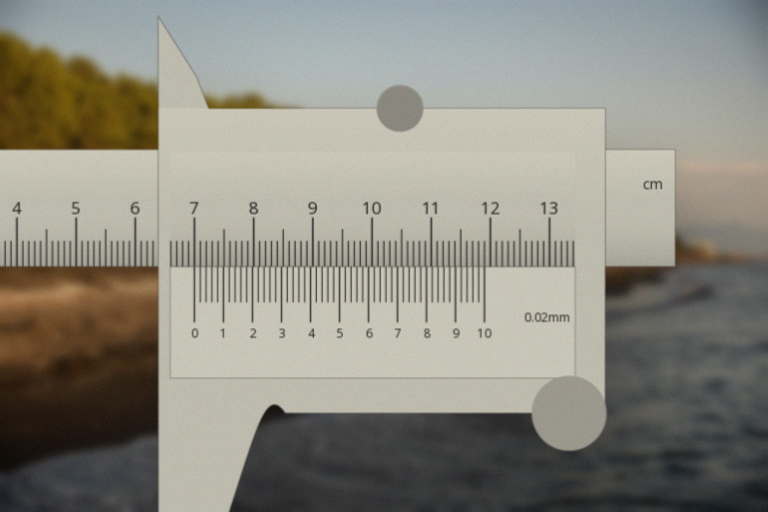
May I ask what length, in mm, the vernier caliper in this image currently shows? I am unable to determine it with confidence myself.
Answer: 70.0 mm
